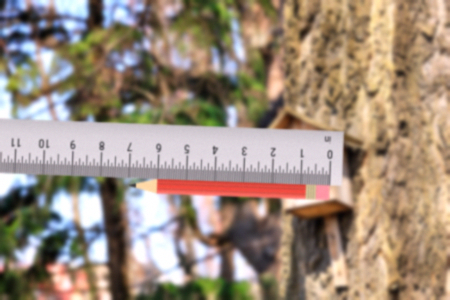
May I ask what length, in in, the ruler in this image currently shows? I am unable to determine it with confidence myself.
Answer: 7 in
